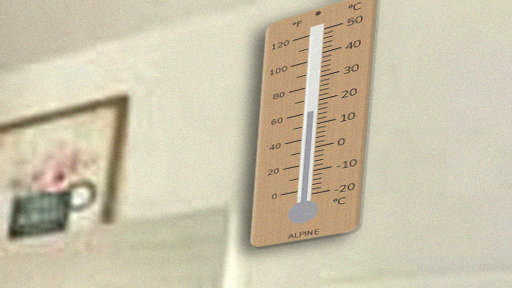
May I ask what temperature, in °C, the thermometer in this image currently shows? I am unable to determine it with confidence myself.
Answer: 16 °C
